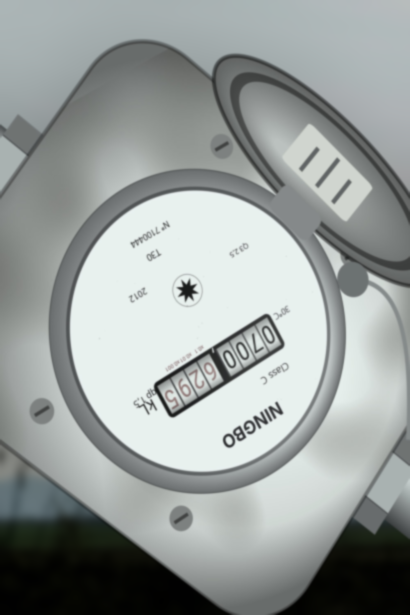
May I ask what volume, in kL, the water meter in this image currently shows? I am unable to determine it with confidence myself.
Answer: 700.6295 kL
